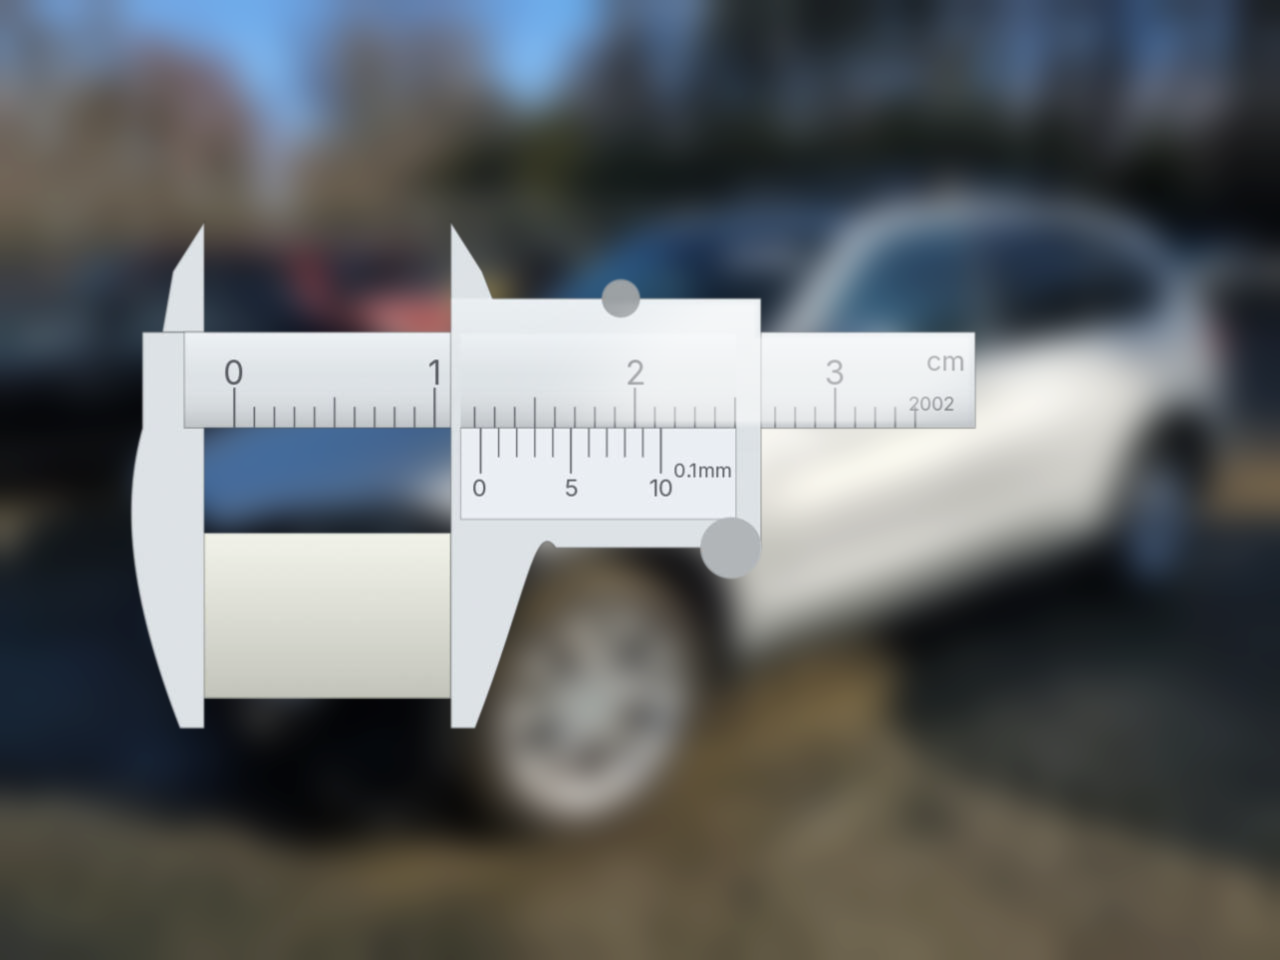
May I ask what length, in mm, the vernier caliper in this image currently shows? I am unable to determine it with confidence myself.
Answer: 12.3 mm
